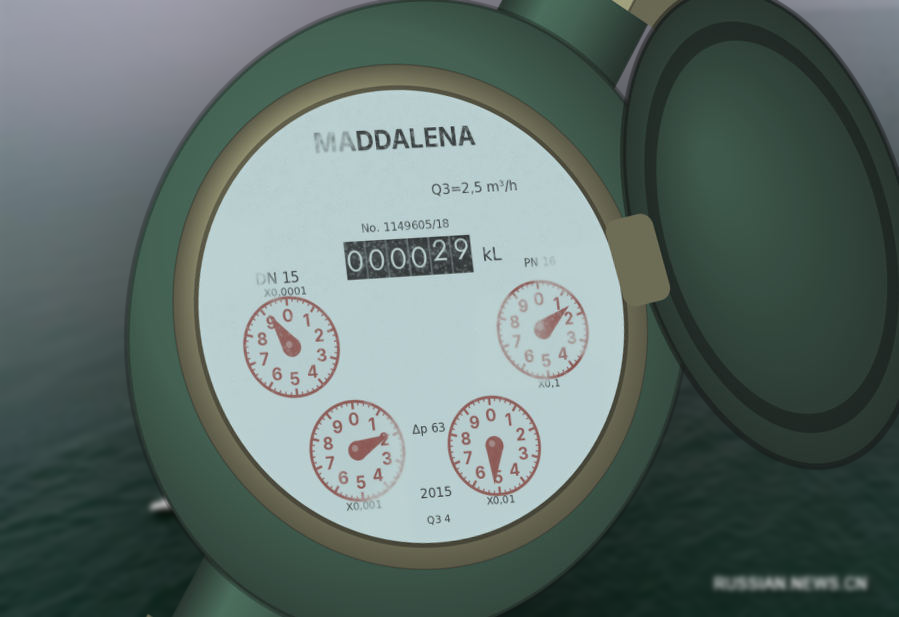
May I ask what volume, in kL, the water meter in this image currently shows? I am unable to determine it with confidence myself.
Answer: 29.1519 kL
